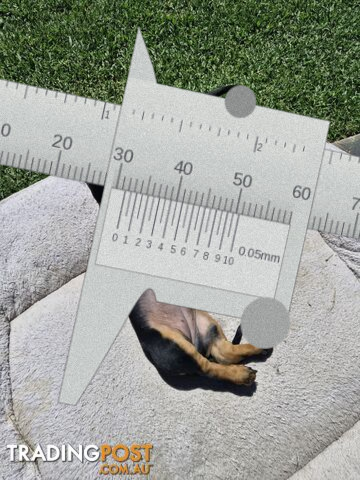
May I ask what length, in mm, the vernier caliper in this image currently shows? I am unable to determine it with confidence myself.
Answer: 31.5 mm
